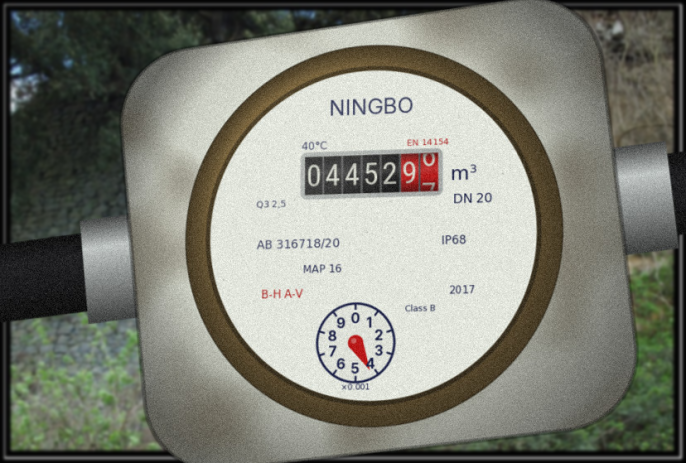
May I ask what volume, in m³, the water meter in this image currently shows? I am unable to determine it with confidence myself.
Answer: 4452.964 m³
